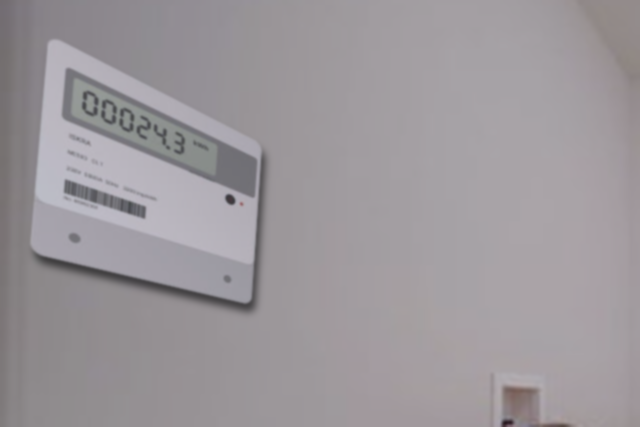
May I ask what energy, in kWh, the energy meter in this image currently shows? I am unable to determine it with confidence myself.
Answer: 24.3 kWh
